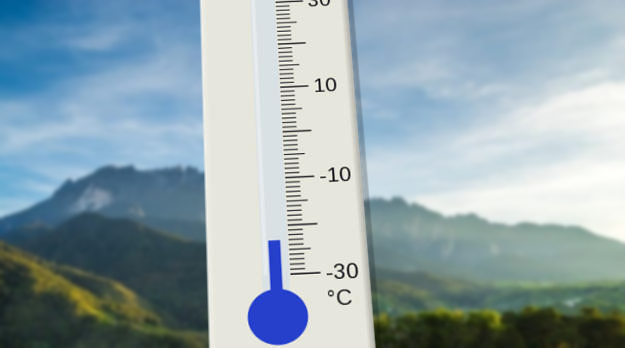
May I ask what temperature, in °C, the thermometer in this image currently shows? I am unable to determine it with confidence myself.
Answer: -23 °C
